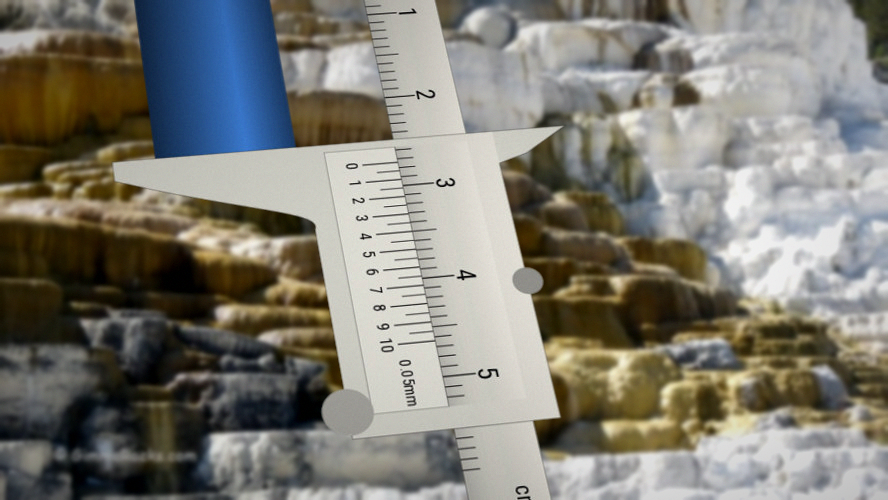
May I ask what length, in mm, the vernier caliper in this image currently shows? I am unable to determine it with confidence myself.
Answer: 27.4 mm
